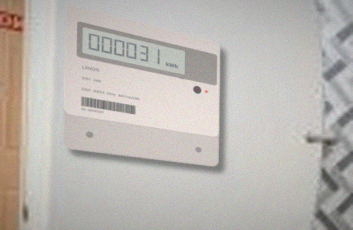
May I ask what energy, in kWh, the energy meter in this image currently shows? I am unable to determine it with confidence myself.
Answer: 31 kWh
